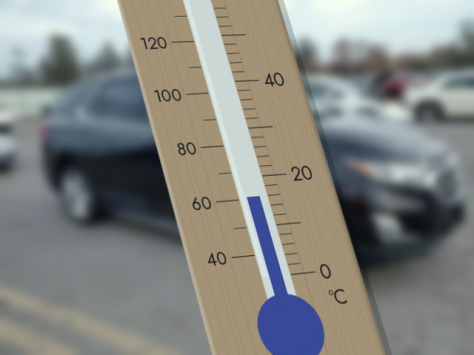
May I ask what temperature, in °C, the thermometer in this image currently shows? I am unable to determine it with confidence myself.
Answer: 16 °C
